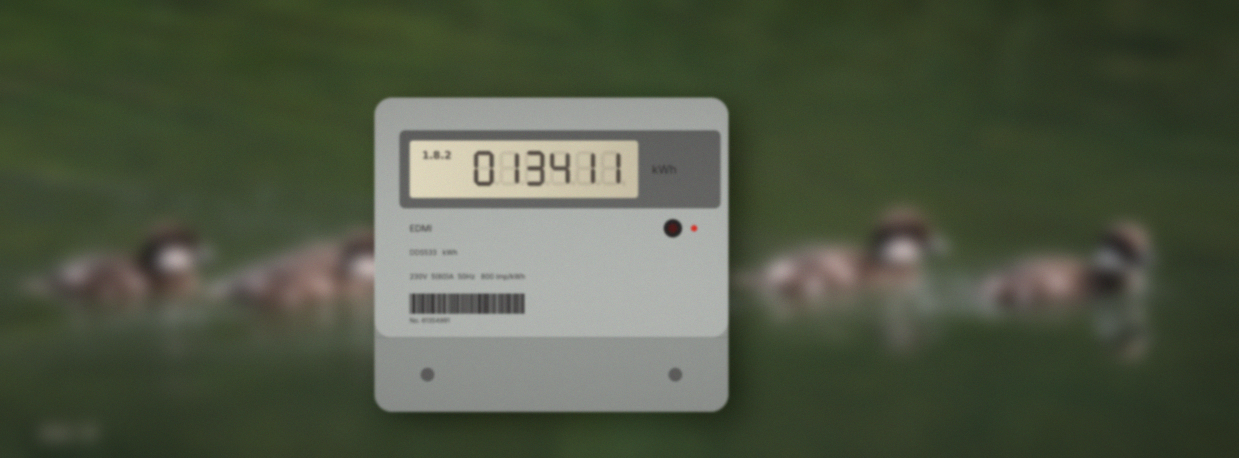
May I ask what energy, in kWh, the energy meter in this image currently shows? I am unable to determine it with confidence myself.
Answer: 13411 kWh
